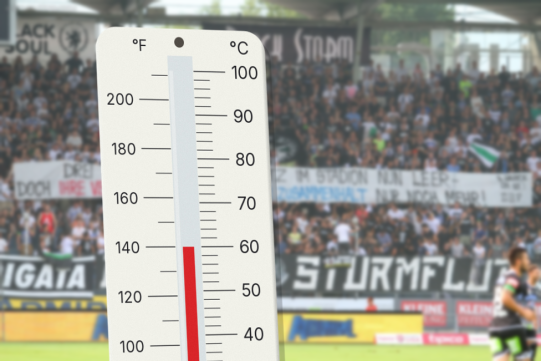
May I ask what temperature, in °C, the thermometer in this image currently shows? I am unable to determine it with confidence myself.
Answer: 60 °C
